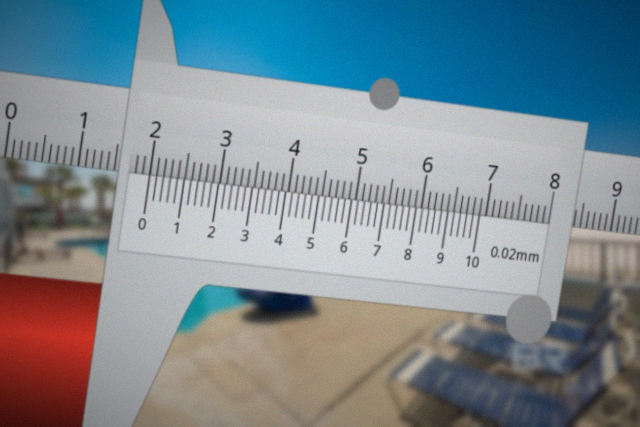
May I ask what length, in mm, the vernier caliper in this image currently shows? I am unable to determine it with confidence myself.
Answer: 20.0 mm
